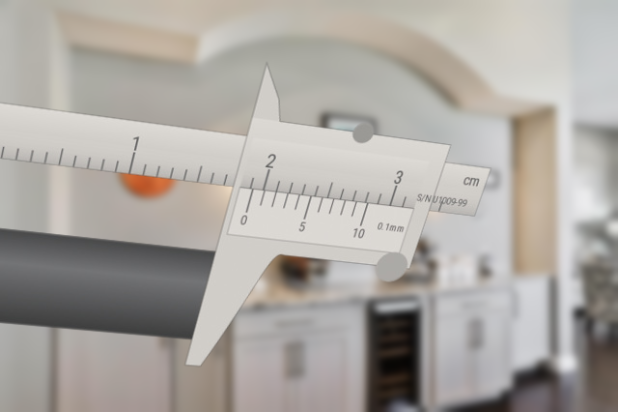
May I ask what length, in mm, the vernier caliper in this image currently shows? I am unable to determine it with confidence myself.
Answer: 19.2 mm
